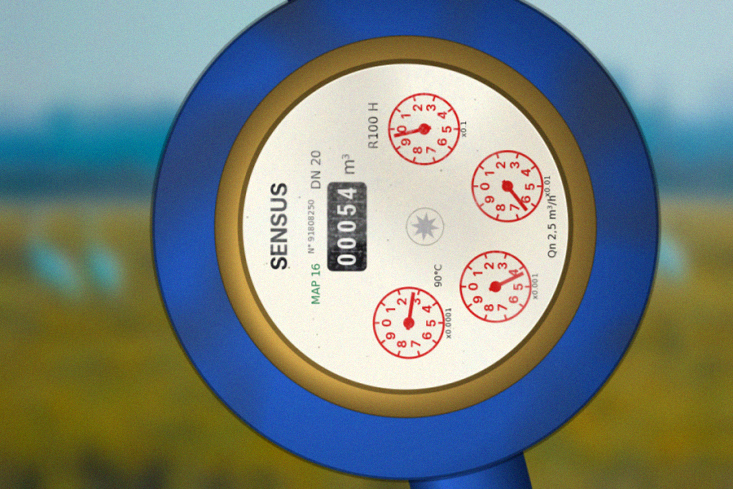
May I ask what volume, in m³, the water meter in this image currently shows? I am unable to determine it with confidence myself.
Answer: 53.9642 m³
